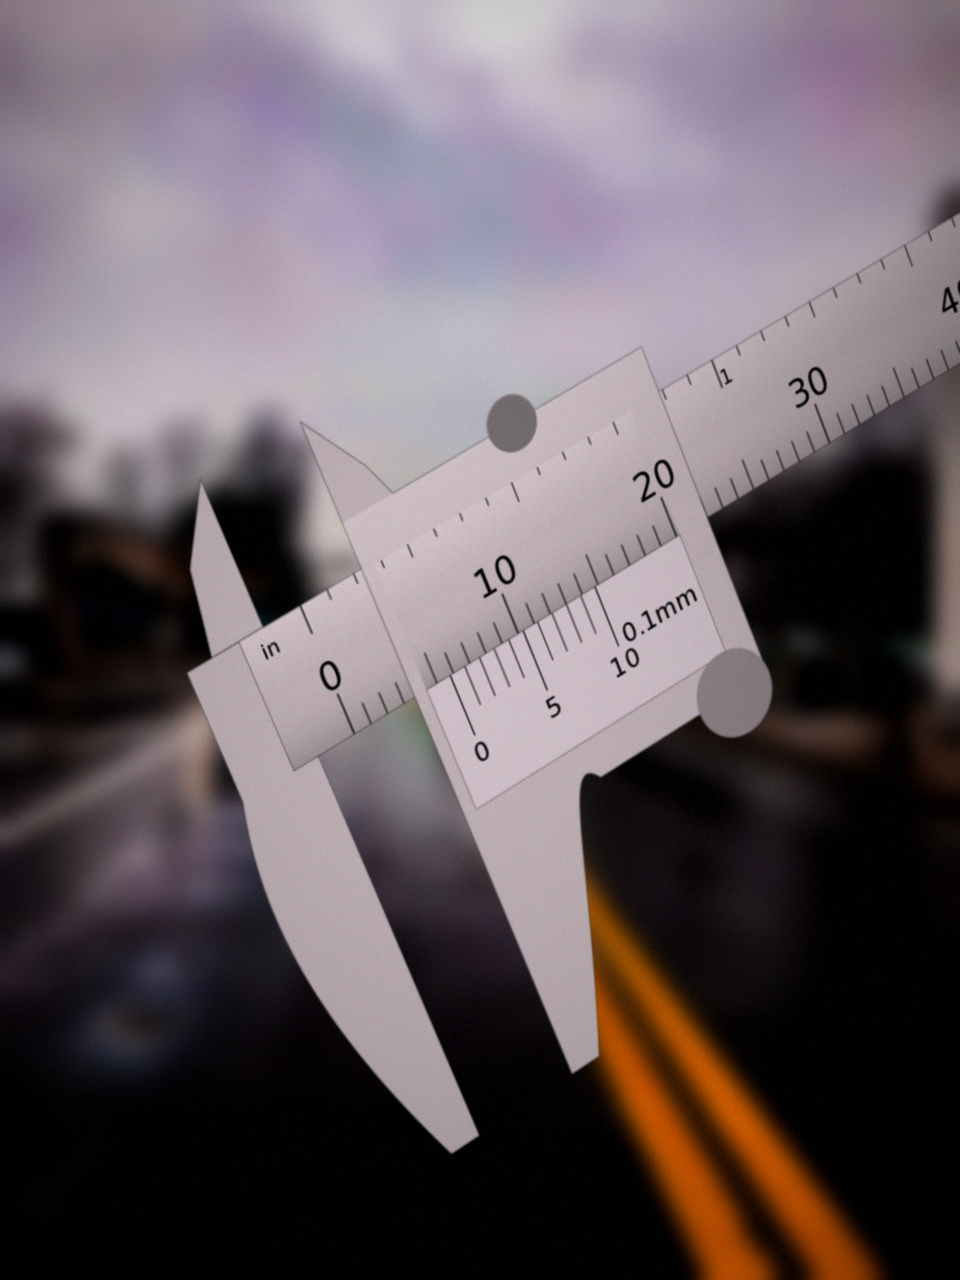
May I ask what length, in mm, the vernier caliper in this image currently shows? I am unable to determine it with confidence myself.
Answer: 5.8 mm
